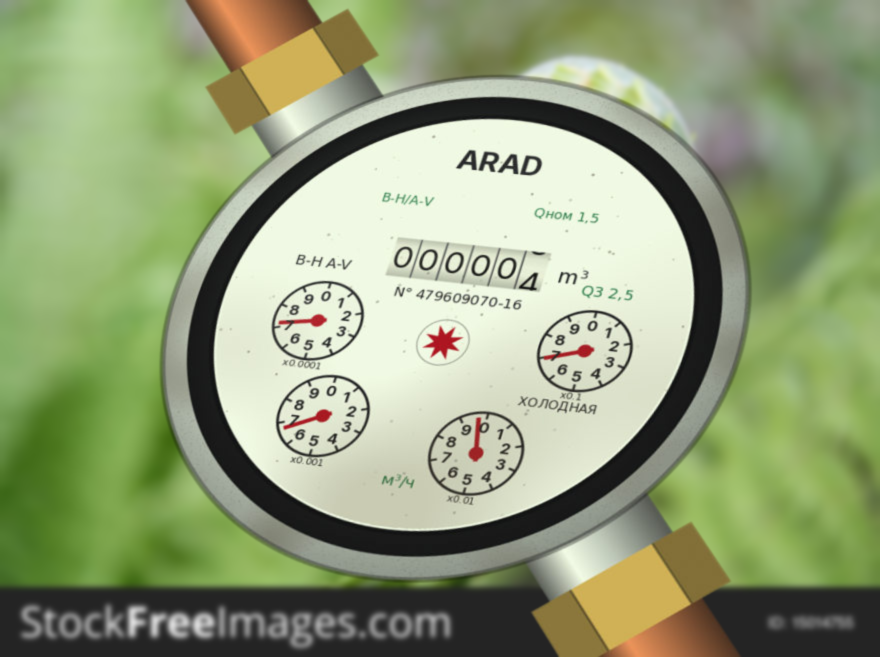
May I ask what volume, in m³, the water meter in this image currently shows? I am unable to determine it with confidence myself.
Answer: 3.6967 m³
